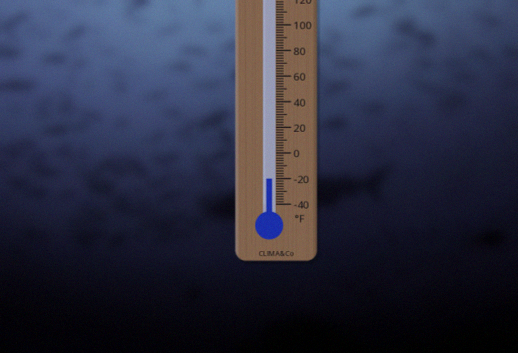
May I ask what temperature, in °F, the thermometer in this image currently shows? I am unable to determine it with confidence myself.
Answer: -20 °F
